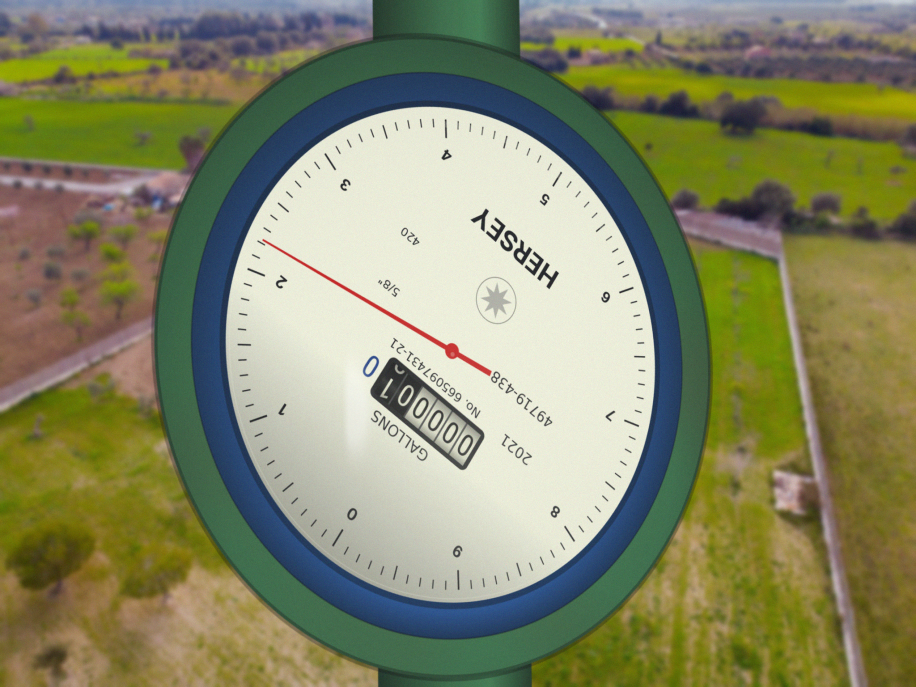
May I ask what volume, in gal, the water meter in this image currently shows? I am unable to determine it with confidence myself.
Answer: 12.2 gal
